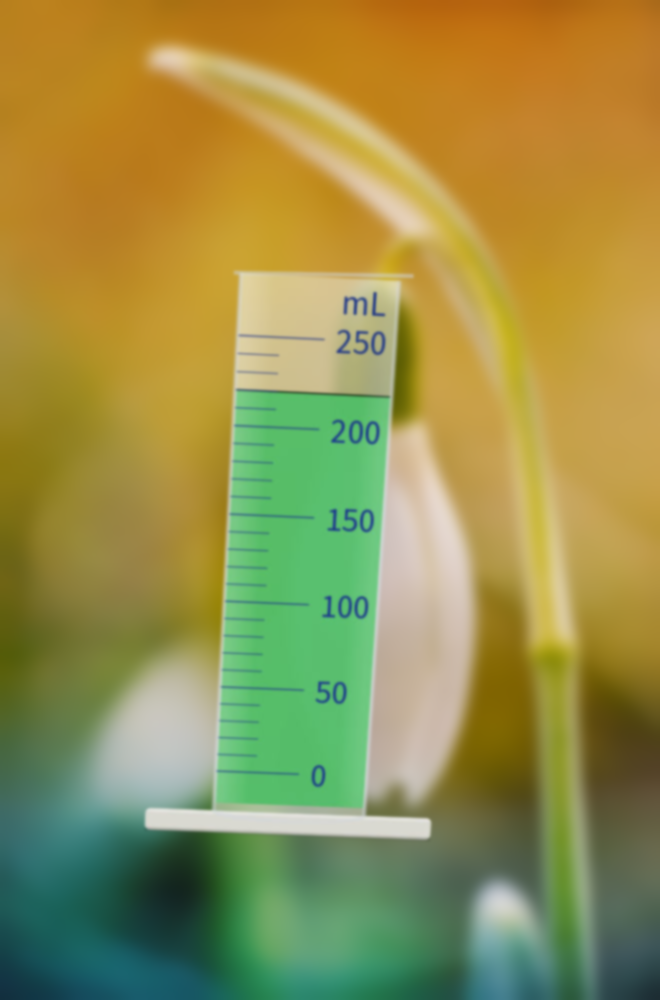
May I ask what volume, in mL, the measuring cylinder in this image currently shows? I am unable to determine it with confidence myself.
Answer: 220 mL
